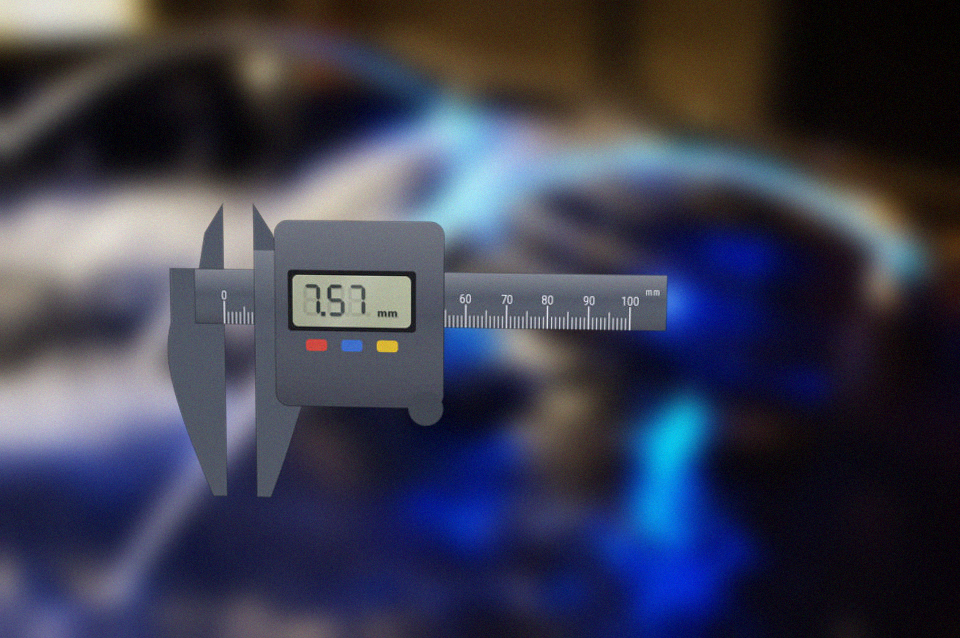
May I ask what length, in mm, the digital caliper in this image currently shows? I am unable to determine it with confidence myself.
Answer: 7.57 mm
